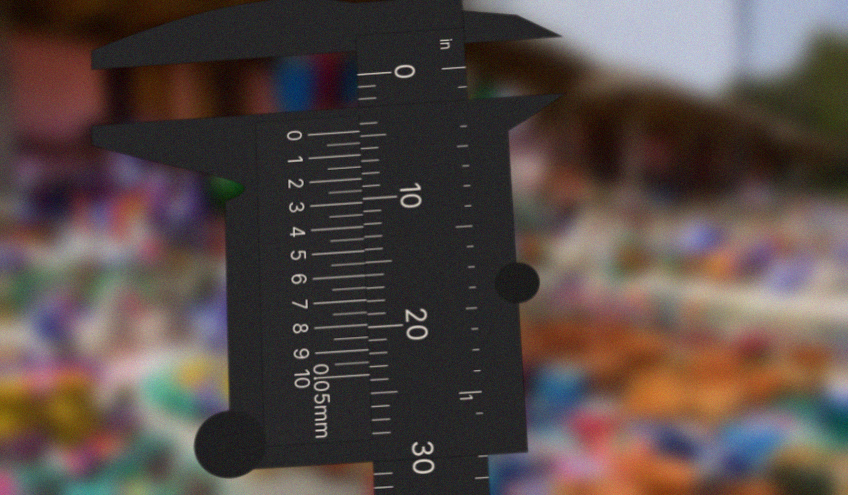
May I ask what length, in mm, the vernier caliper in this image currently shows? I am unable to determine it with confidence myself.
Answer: 4.6 mm
